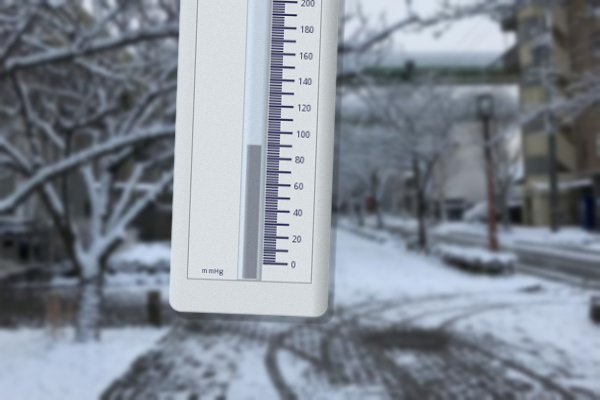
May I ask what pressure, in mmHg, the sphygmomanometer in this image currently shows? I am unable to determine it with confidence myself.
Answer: 90 mmHg
